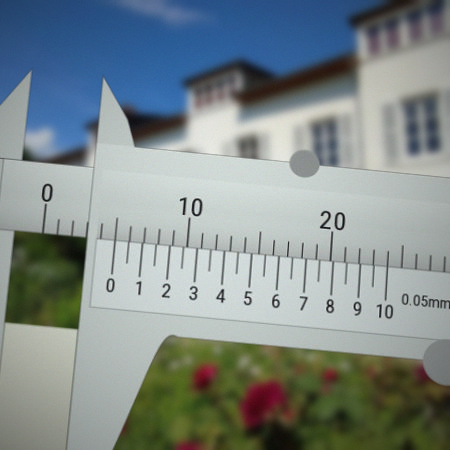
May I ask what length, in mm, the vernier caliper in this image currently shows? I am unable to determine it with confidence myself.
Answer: 5.0 mm
